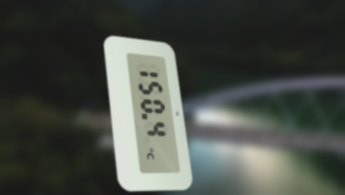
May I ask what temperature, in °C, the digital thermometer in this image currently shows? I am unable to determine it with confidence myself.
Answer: 150.4 °C
